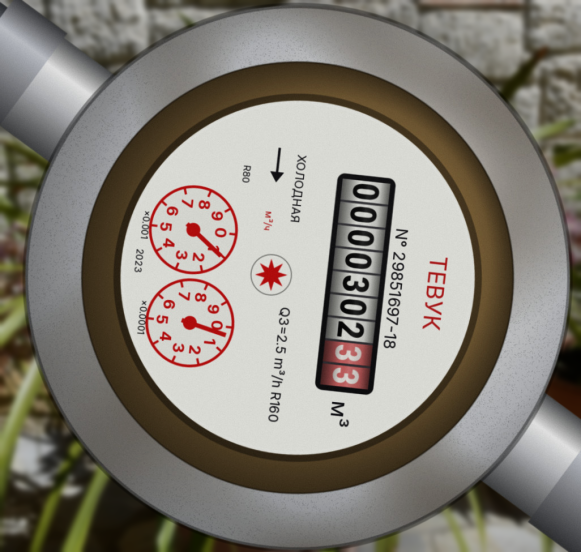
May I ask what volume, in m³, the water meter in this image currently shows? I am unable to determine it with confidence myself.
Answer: 302.3310 m³
